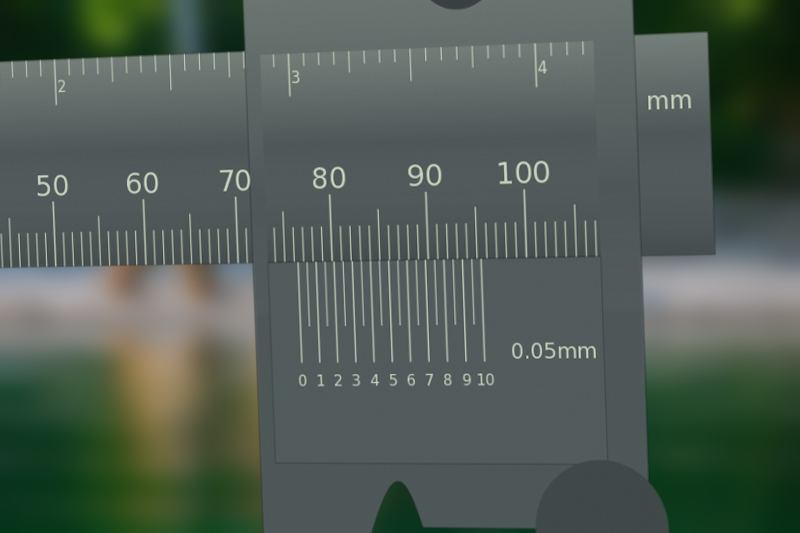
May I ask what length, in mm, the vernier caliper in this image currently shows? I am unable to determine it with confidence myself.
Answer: 76.4 mm
